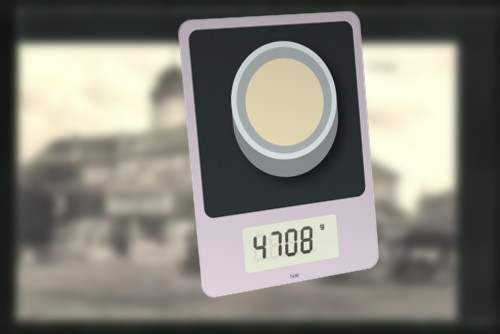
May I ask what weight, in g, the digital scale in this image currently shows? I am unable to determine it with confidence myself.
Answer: 4708 g
